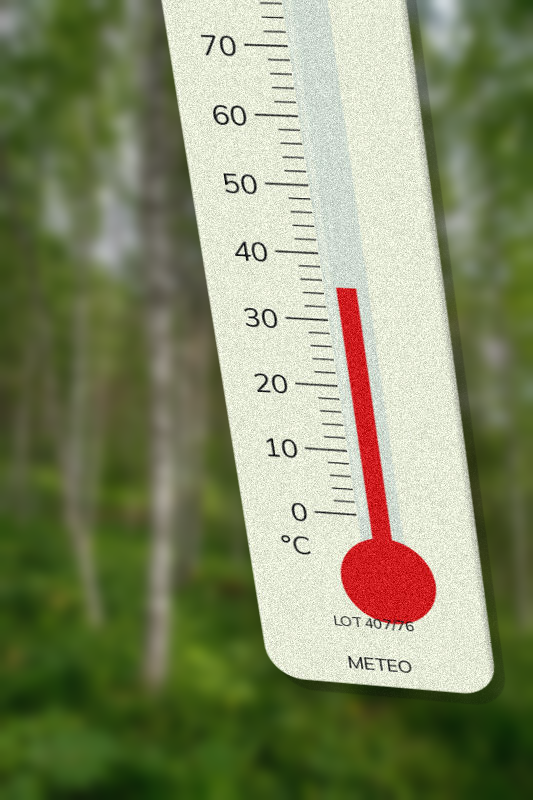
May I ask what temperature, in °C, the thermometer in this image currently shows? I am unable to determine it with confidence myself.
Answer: 35 °C
